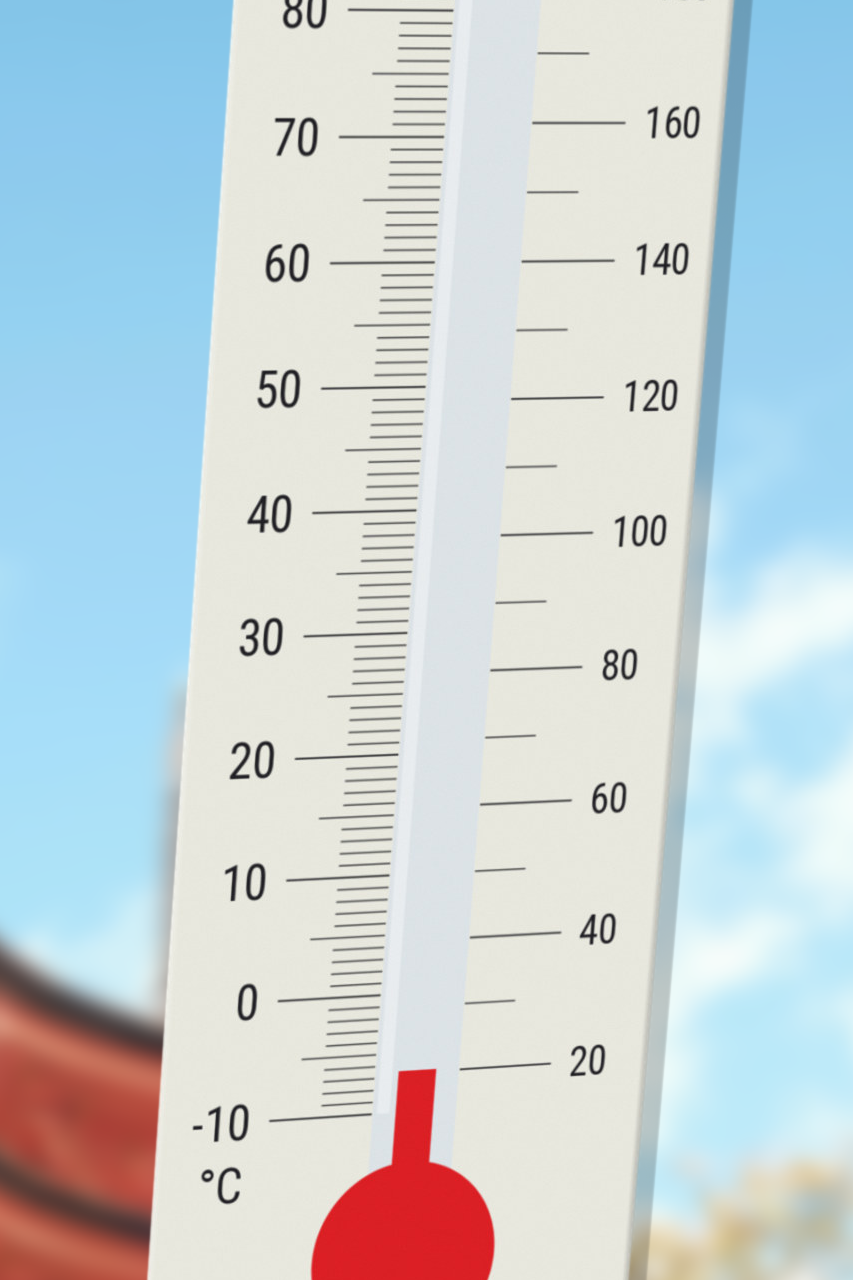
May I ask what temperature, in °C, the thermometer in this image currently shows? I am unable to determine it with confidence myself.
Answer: -6.5 °C
